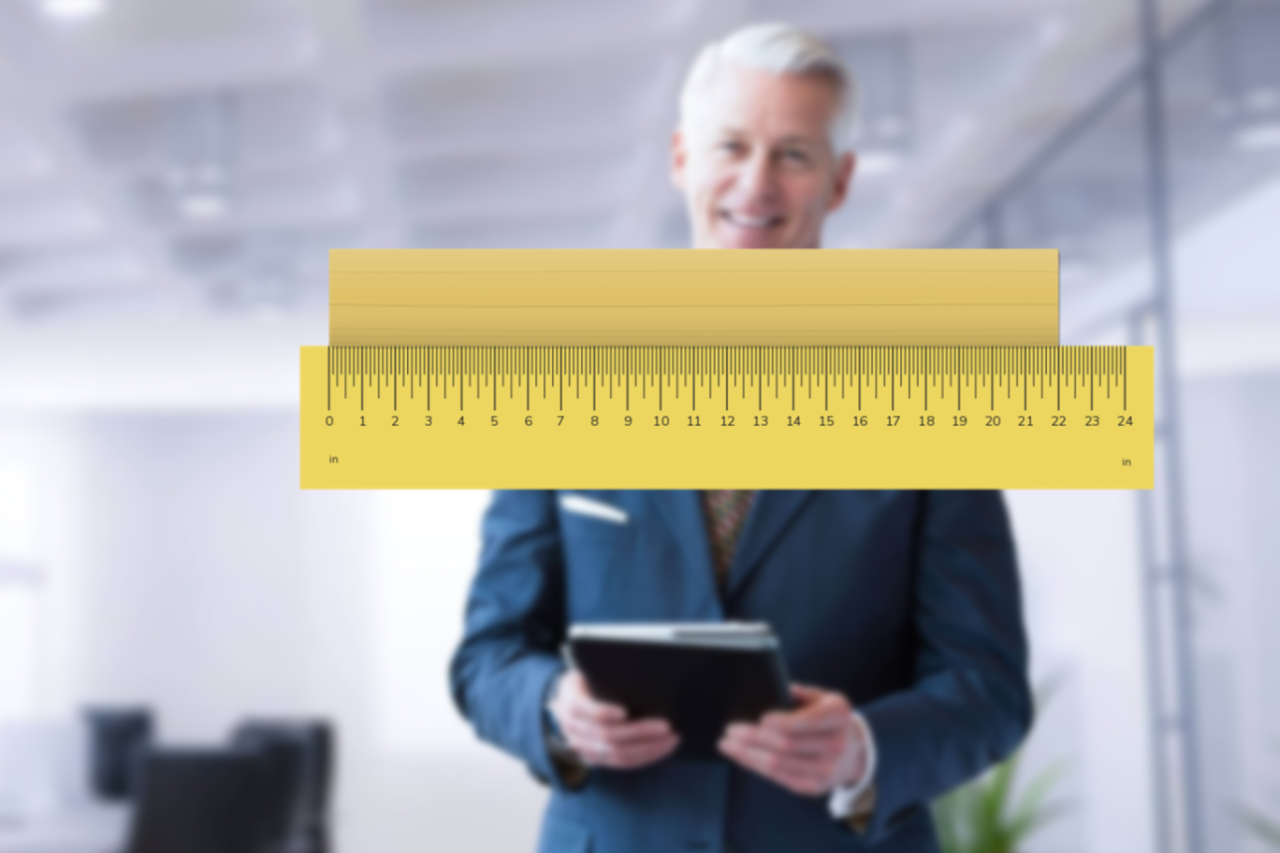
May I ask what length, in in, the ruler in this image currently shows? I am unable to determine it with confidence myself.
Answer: 22 in
